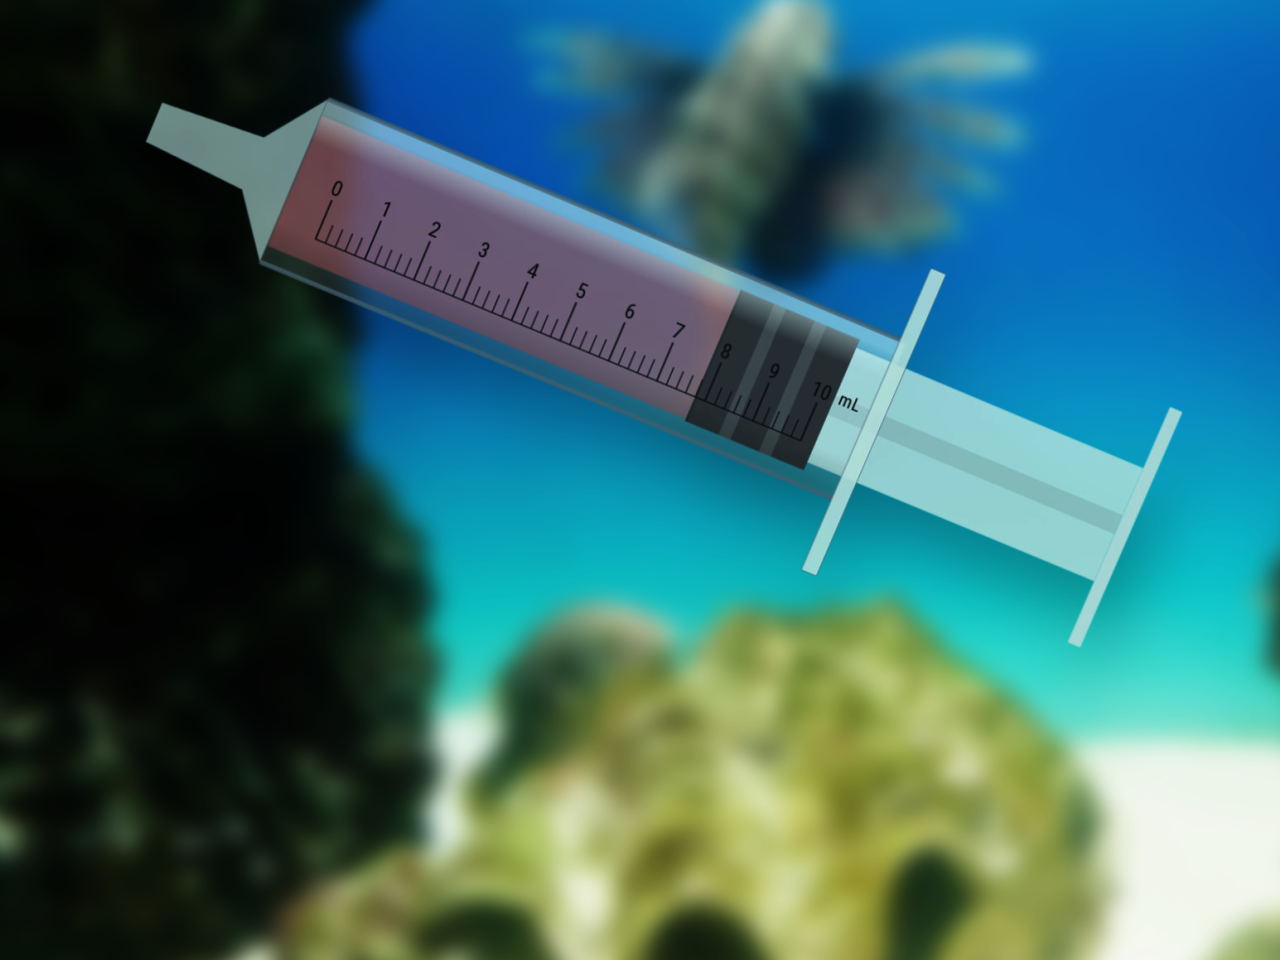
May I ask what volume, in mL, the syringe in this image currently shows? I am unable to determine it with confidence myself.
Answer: 7.8 mL
